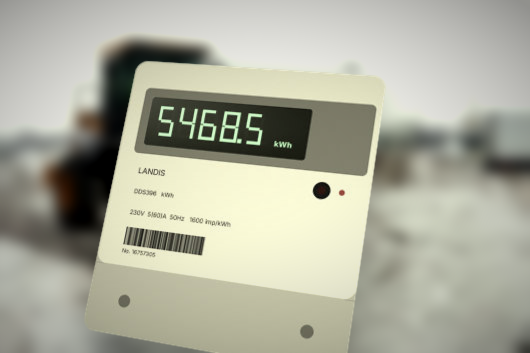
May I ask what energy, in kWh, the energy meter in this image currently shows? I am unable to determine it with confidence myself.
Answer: 5468.5 kWh
